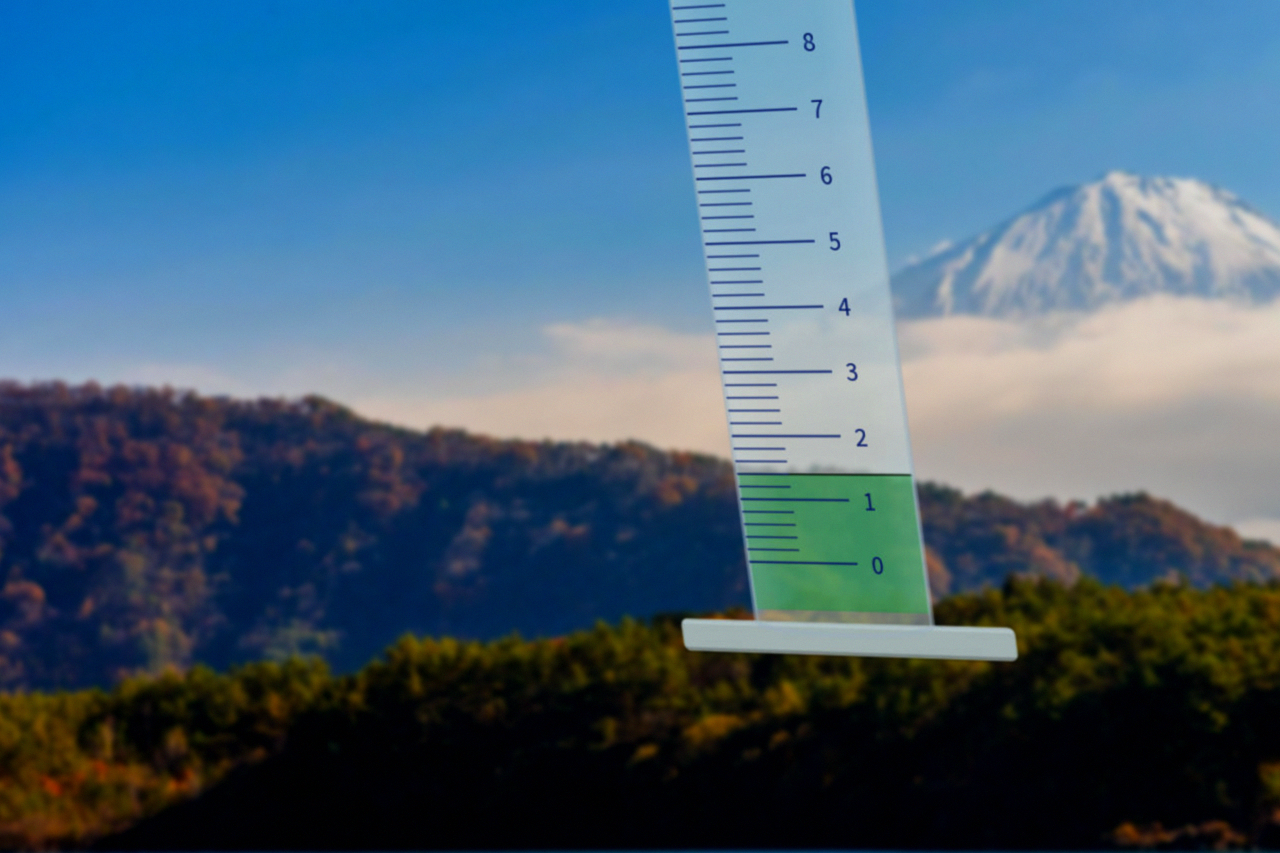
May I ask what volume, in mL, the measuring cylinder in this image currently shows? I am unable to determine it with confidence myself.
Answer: 1.4 mL
